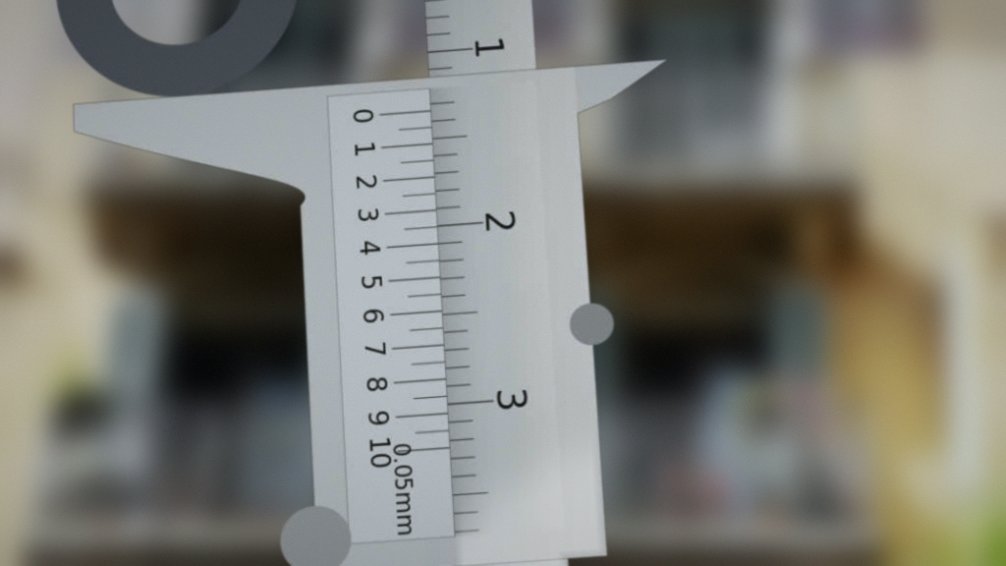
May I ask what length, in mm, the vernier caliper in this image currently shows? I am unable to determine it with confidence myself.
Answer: 13.4 mm
